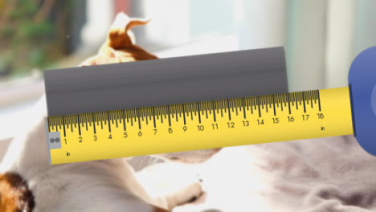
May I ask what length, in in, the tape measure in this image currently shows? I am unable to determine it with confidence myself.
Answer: 16 in
